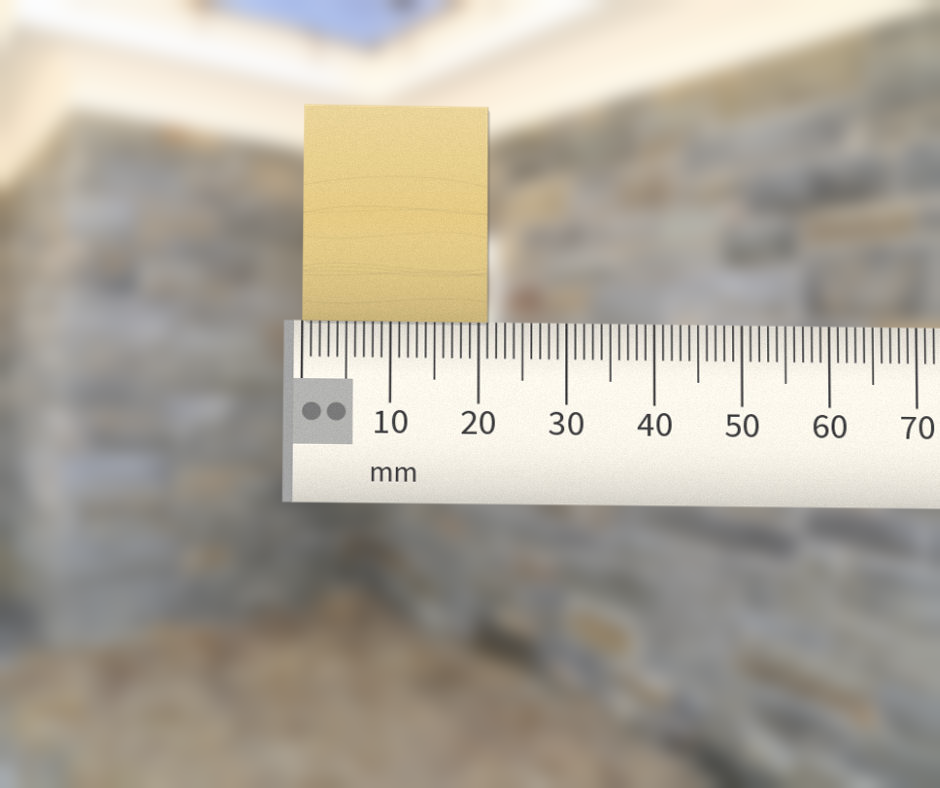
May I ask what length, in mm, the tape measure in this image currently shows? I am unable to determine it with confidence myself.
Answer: 21 mm
